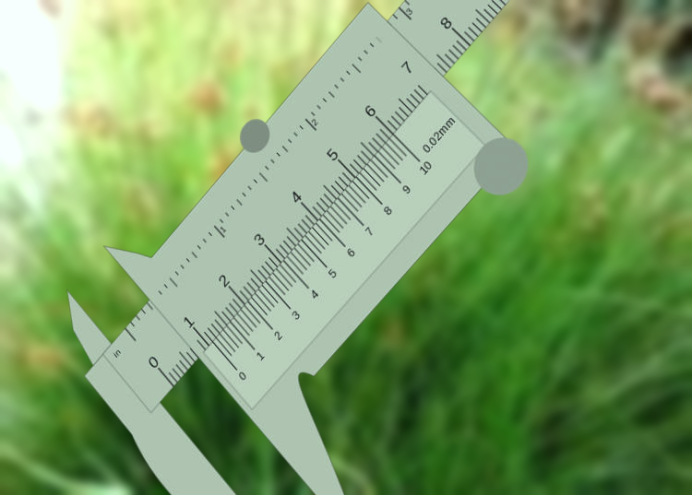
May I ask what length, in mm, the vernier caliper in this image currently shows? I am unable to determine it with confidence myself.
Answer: 11.0 mm
